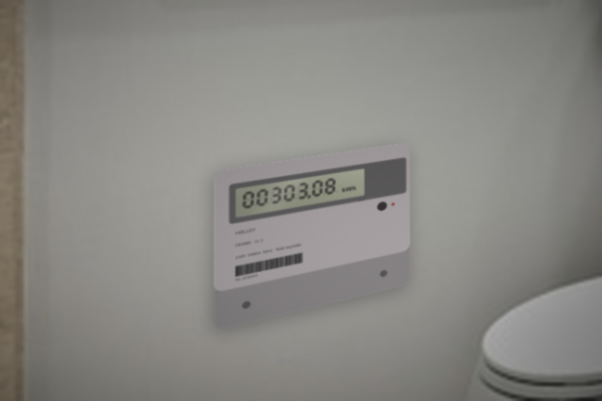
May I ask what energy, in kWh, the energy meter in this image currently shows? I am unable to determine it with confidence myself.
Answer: 303.08 kWh
